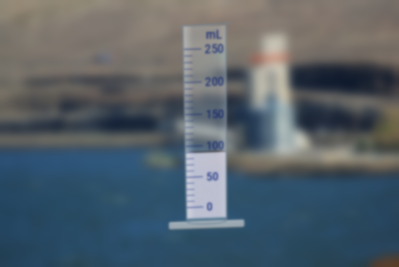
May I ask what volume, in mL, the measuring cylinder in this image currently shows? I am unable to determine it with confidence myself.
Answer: 90 mL
